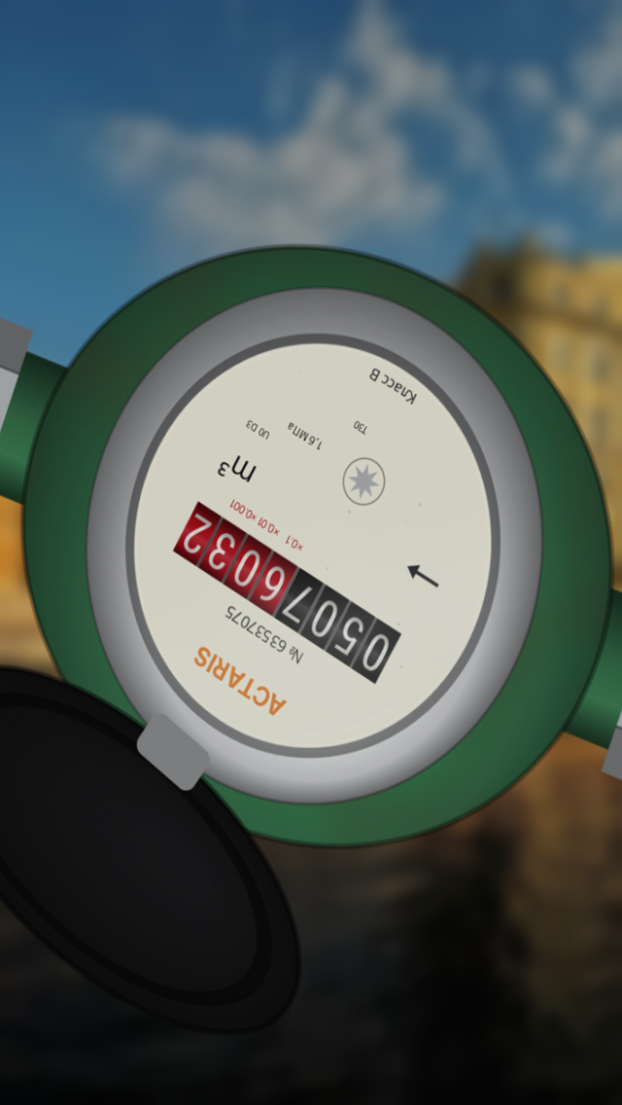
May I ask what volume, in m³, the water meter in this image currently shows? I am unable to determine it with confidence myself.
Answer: 507.6032 m³
